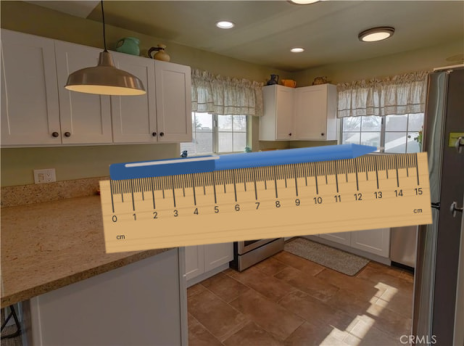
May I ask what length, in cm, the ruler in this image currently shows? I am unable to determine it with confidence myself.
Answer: 13.5 cm
